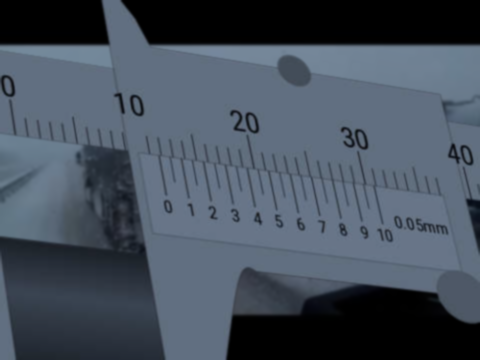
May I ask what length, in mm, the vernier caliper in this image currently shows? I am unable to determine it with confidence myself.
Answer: 11.8 mm
